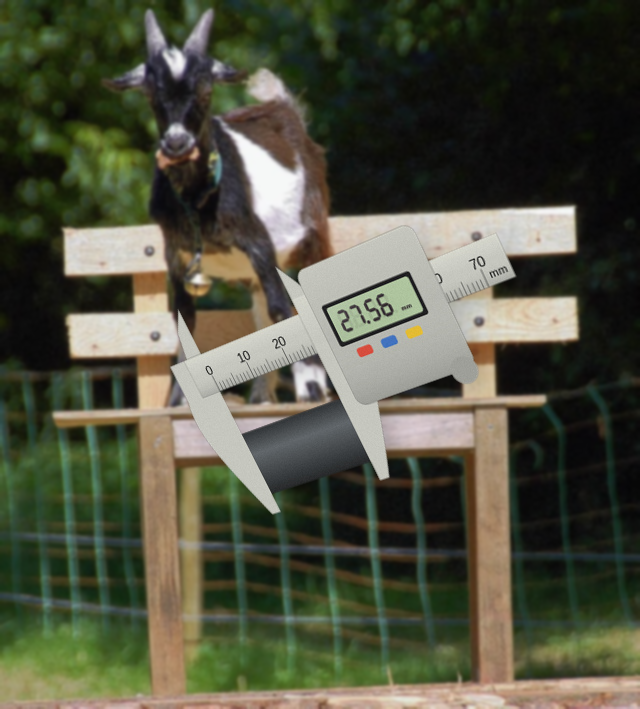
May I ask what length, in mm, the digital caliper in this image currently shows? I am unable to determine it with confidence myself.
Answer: 27.56 mm
